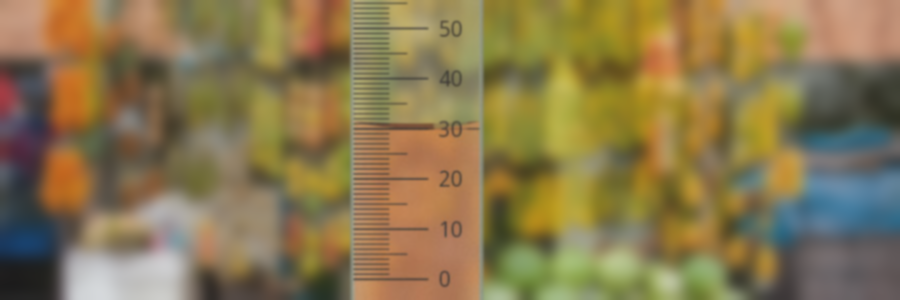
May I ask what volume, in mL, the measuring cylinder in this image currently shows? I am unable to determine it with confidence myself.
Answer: 30 mL
